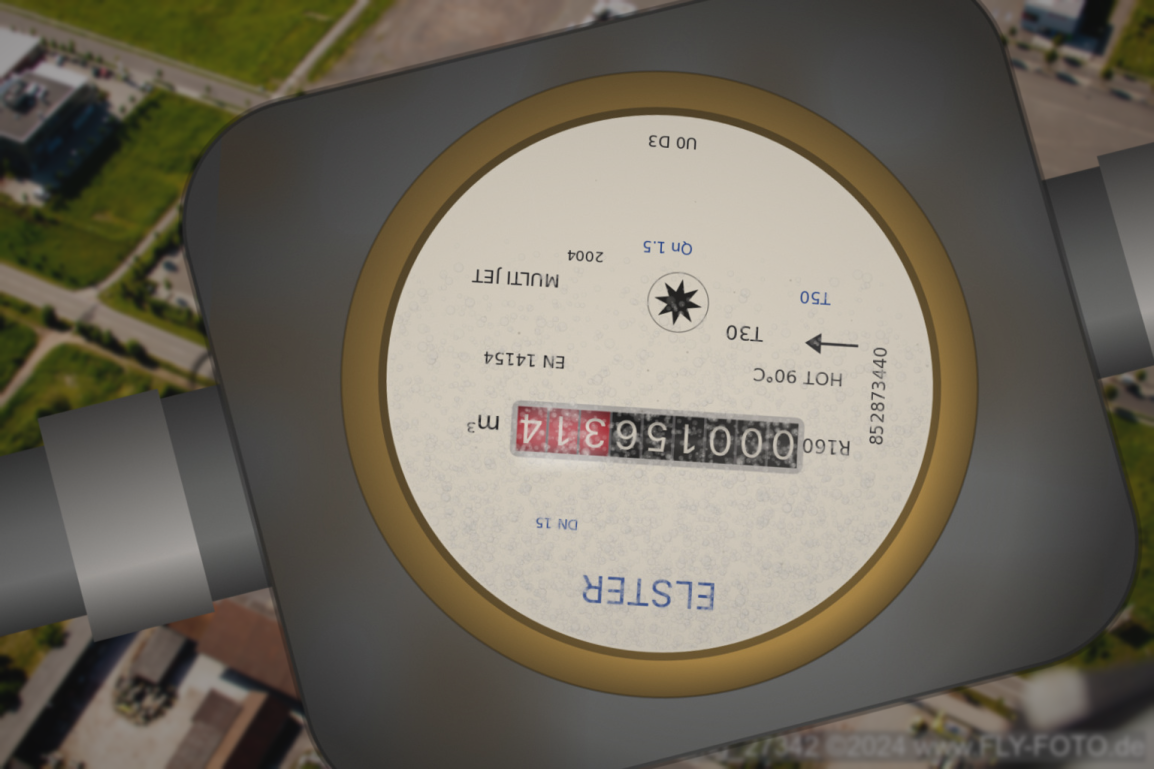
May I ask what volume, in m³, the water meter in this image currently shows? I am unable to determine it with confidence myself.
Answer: 156.314 m³
